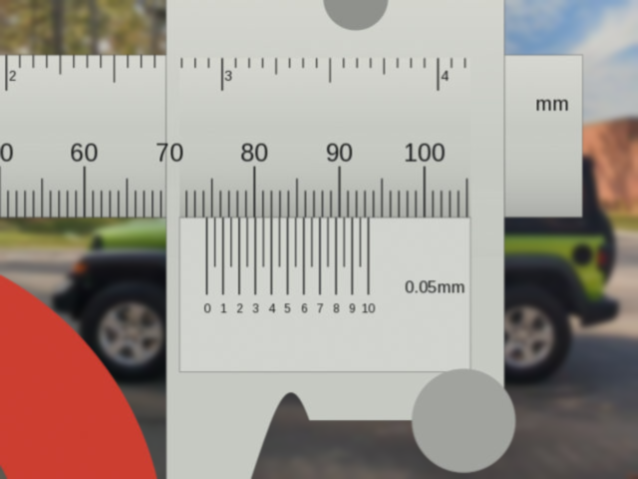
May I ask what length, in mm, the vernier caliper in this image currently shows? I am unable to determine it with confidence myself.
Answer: 74.4 mm
